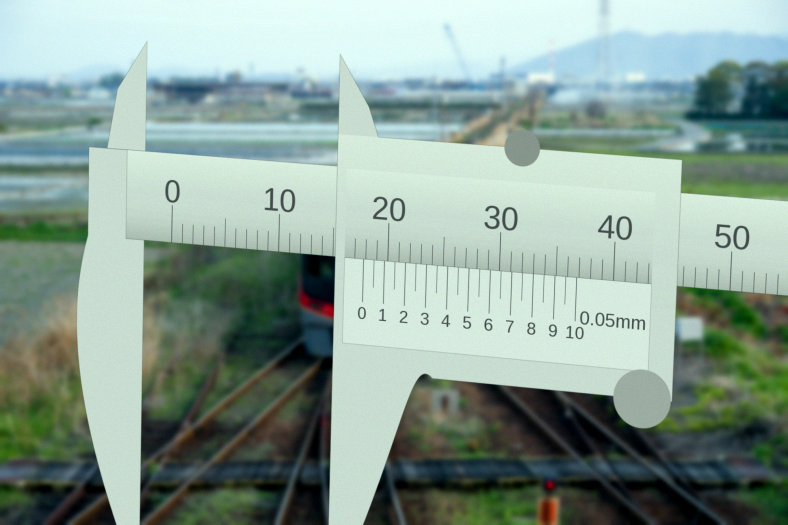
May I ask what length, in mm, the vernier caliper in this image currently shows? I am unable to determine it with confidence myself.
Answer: 17.8 mm
